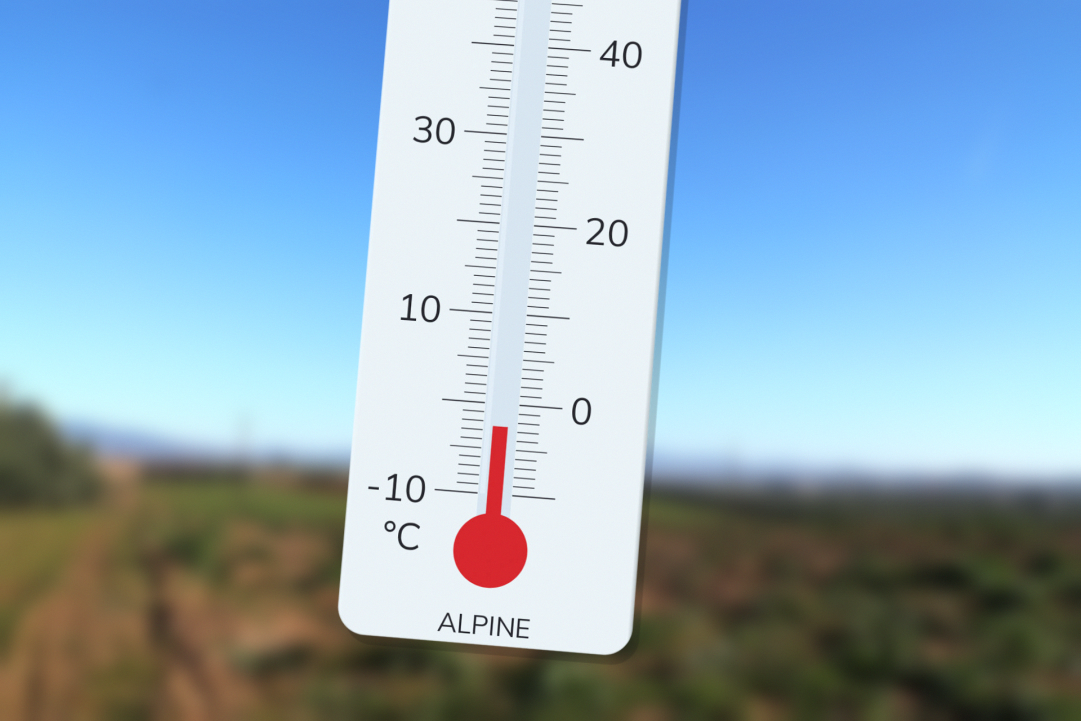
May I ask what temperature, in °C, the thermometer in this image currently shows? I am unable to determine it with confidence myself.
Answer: -2.5 °C
